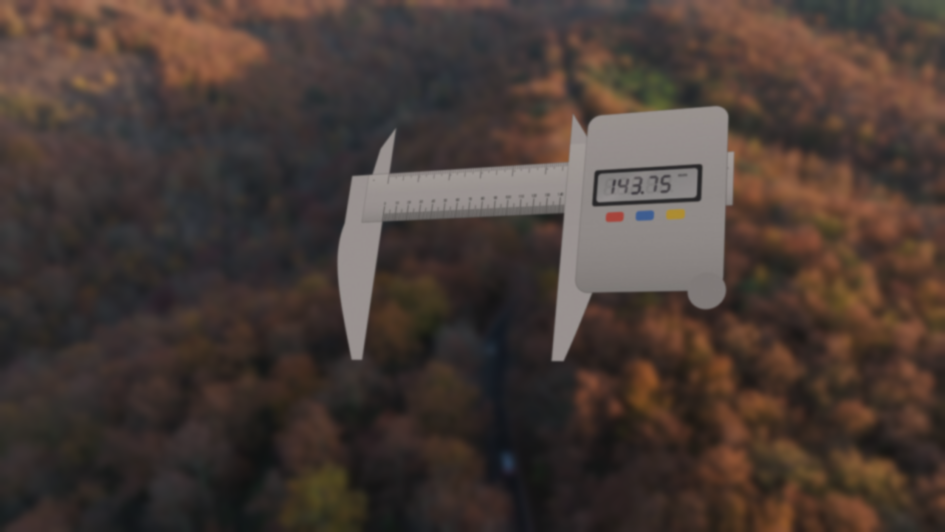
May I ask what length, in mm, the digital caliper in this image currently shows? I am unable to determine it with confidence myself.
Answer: 143.75 mm
